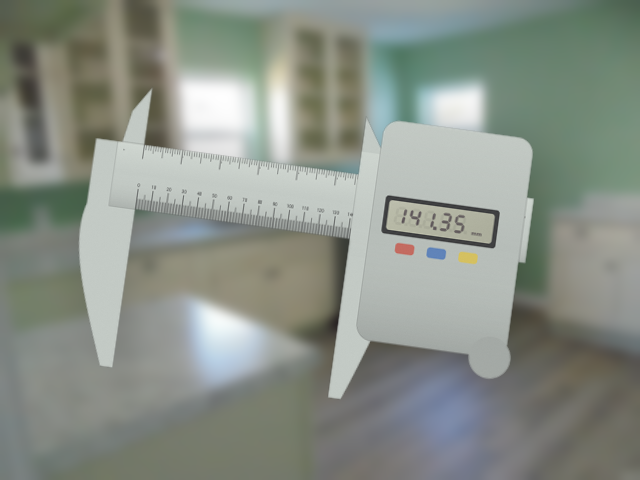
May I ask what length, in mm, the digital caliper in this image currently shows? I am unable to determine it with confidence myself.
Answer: 141.35 mm
